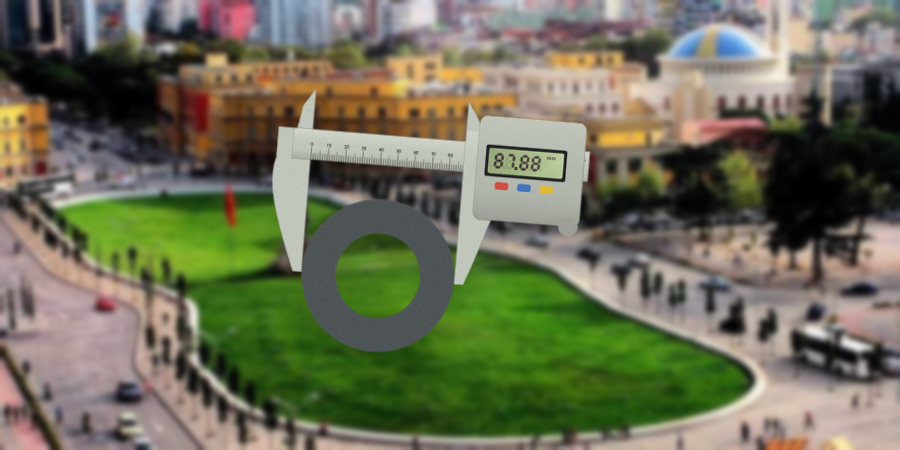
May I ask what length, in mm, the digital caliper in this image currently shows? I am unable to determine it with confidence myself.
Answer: 87.88 mm
